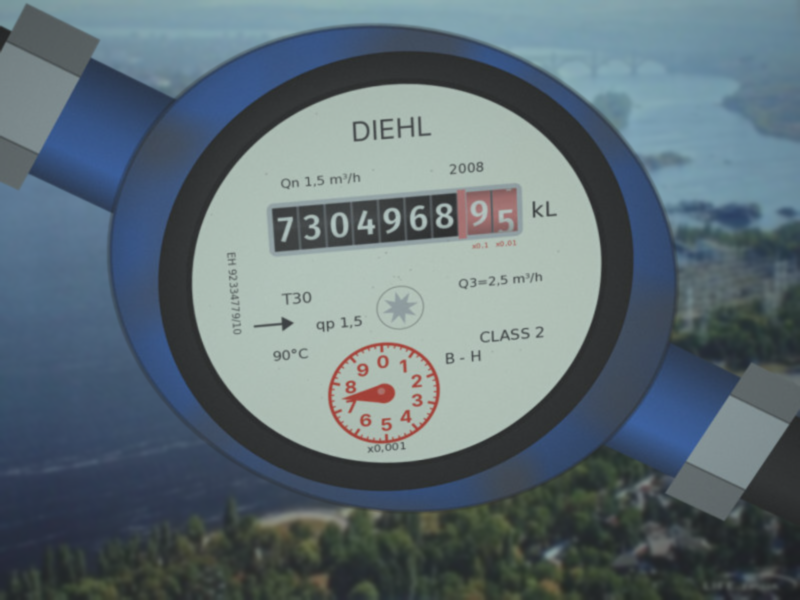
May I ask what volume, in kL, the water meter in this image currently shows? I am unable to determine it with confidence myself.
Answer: 7304968.947 kL
